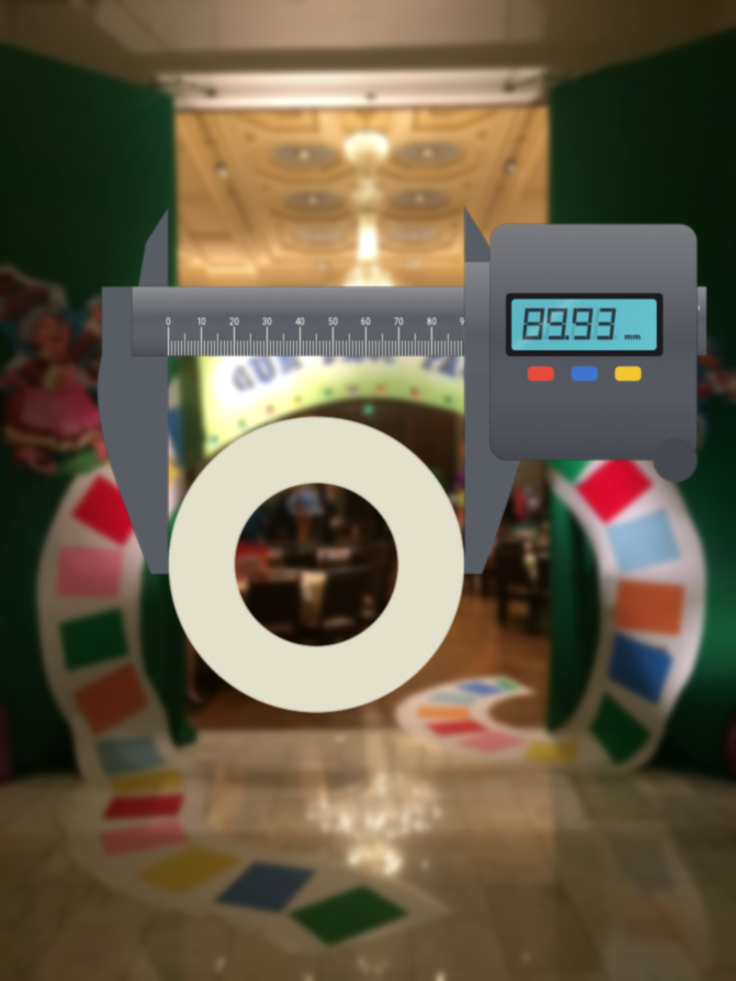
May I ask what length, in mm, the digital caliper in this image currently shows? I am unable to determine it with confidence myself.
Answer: 89.93 mm
